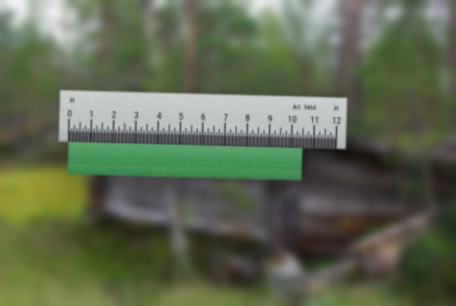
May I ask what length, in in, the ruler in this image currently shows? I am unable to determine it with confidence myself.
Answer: 10.5 in
